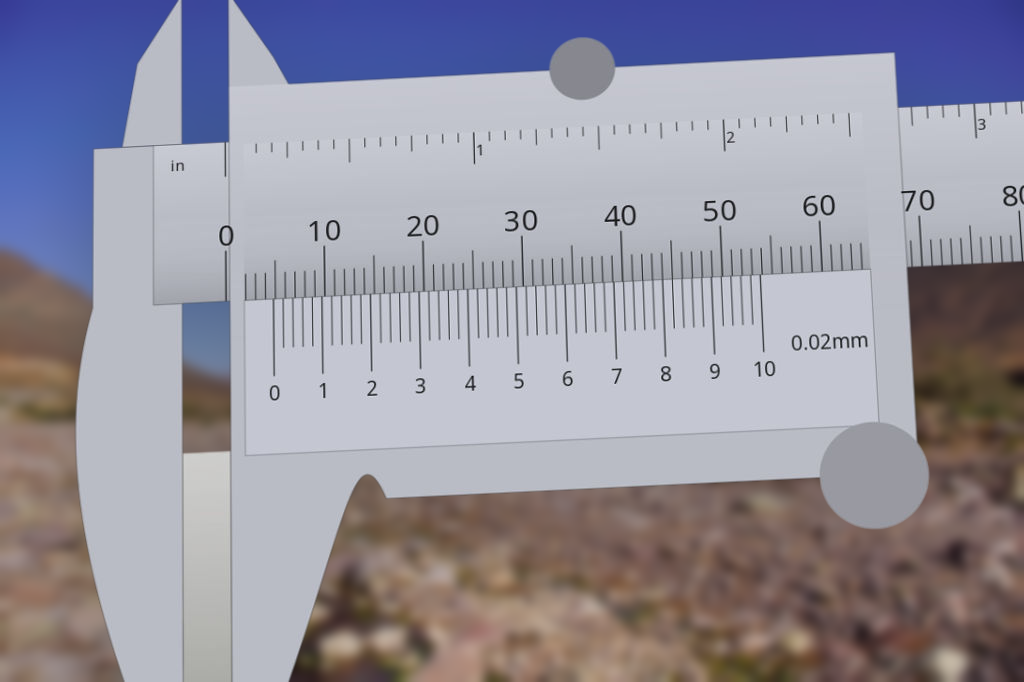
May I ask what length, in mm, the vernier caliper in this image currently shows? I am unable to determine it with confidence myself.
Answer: 4.8 mm
